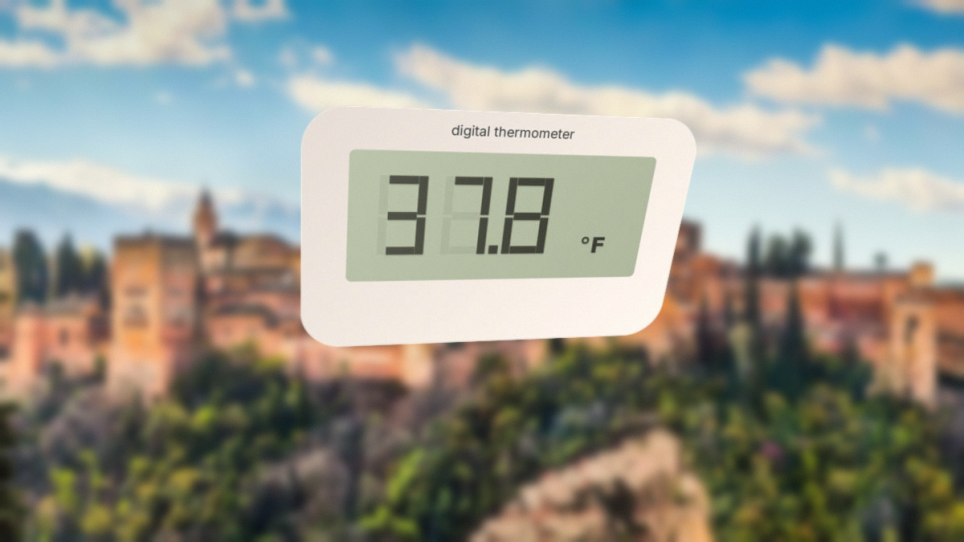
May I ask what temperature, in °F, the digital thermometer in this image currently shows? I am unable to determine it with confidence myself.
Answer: 37.8 °F
